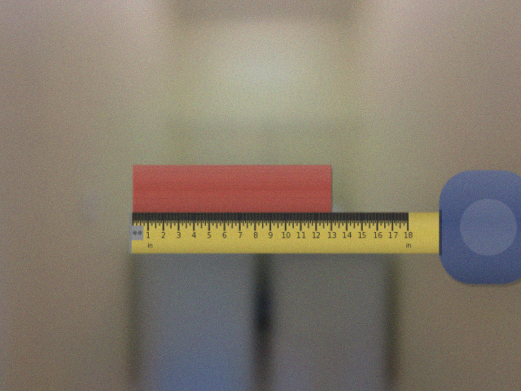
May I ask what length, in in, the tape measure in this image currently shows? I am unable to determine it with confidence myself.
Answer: 13 in
